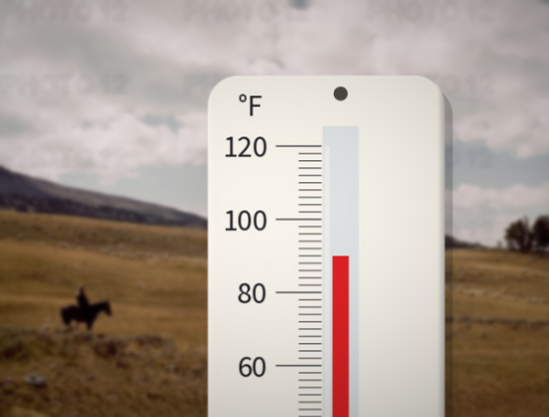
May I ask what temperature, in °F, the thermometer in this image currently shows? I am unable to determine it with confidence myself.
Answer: 90 °F
